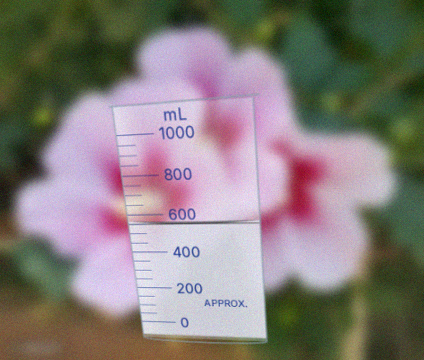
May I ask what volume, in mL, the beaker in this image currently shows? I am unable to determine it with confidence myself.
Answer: 550 mL
